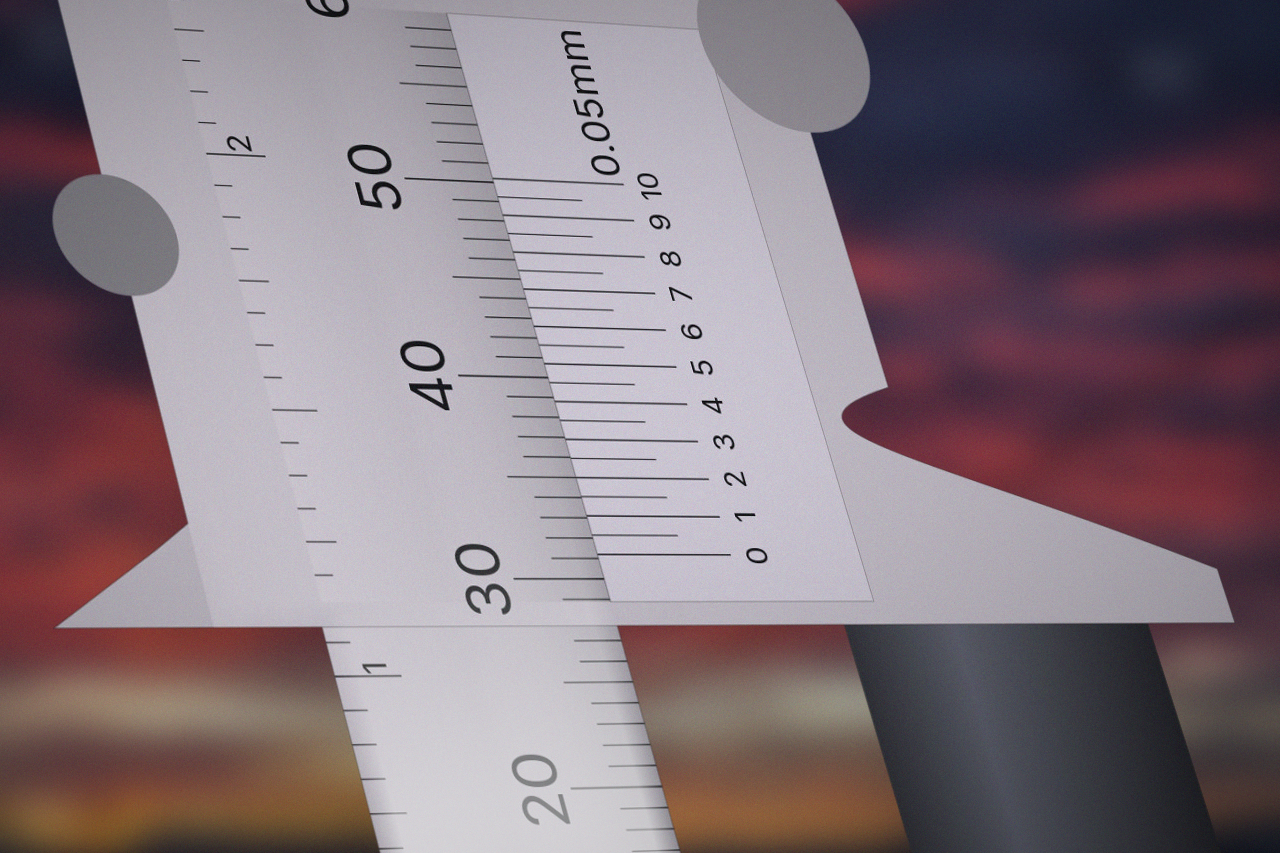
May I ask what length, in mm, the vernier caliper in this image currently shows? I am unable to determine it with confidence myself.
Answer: 31.2 mm
